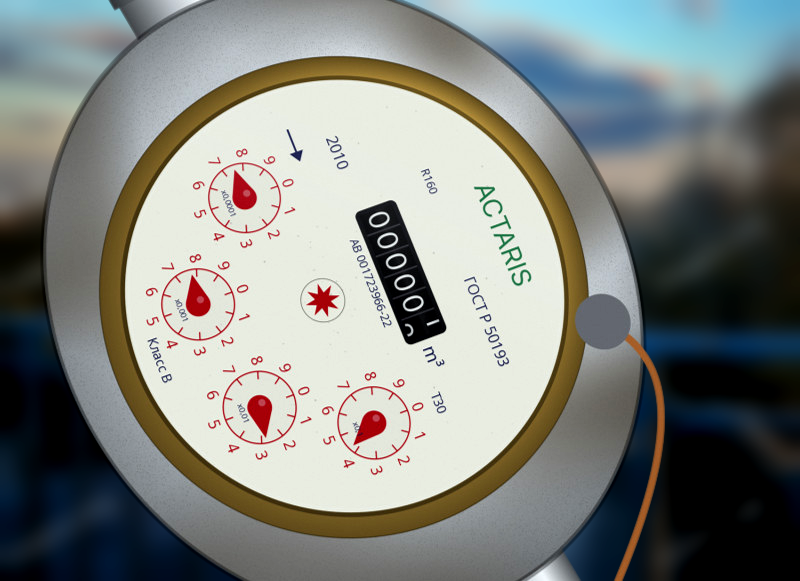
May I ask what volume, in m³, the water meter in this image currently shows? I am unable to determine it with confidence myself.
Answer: 1.4277 m³
